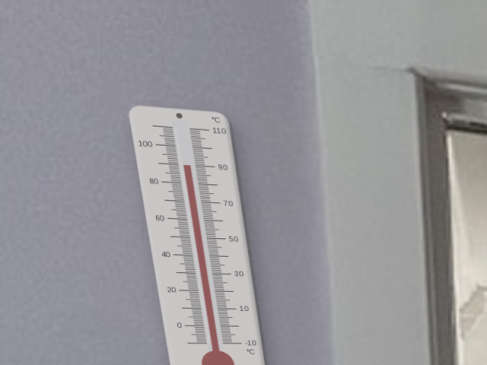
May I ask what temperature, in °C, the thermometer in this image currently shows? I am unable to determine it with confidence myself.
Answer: 90 °C
